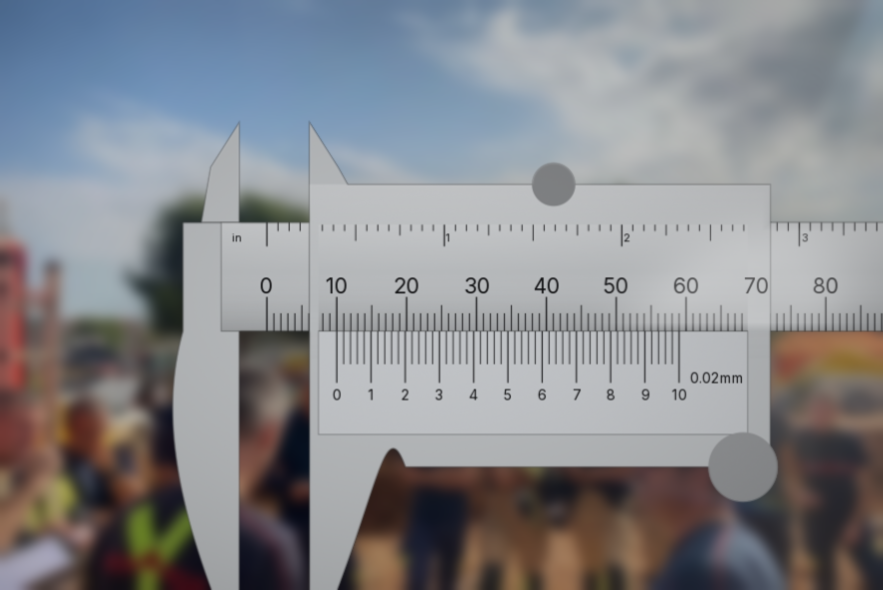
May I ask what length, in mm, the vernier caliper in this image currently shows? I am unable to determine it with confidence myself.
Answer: 10.0 mm
